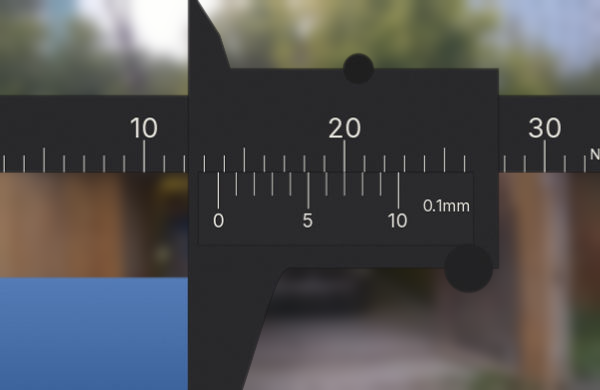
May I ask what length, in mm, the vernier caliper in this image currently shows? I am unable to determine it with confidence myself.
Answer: 13.7 mm
